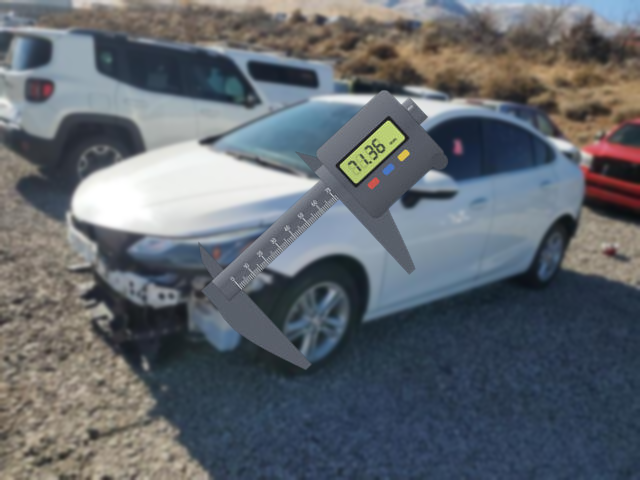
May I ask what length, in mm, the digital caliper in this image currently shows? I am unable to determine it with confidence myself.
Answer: 71.36 mm
